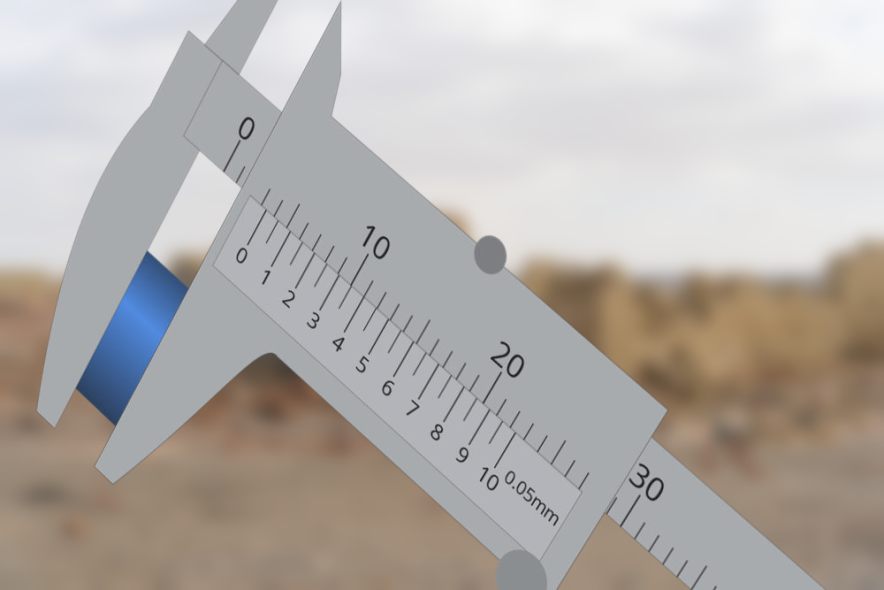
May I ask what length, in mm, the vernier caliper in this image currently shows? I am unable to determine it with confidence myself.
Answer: 3.4 mm
